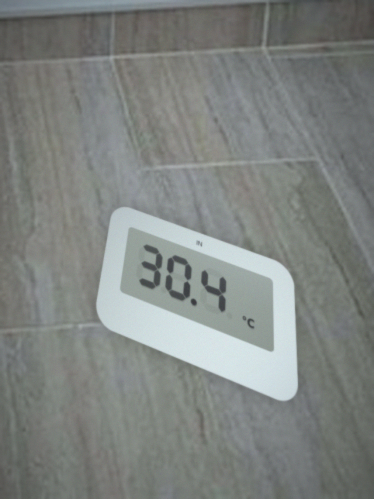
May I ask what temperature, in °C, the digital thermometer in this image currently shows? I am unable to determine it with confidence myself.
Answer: 30.4 °C
